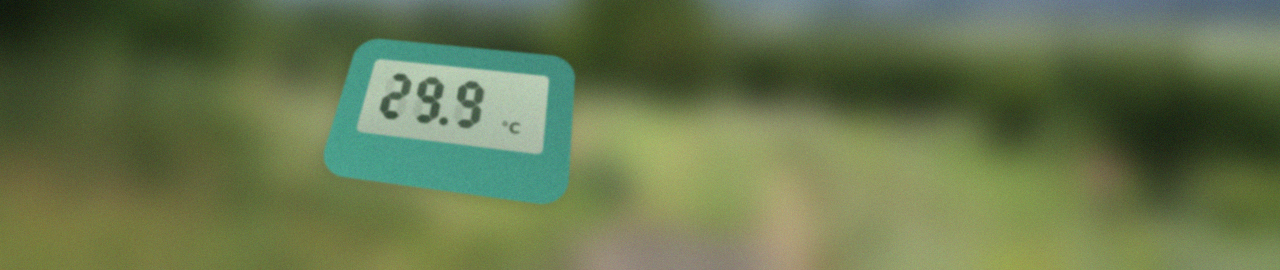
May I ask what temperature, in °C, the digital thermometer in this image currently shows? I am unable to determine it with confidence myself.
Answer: 29.9 °C
